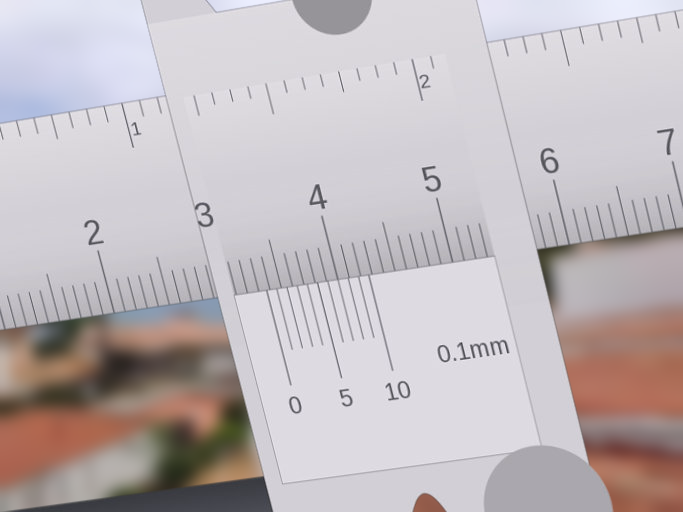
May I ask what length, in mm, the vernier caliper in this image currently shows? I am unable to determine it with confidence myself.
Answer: 33.7 mm
